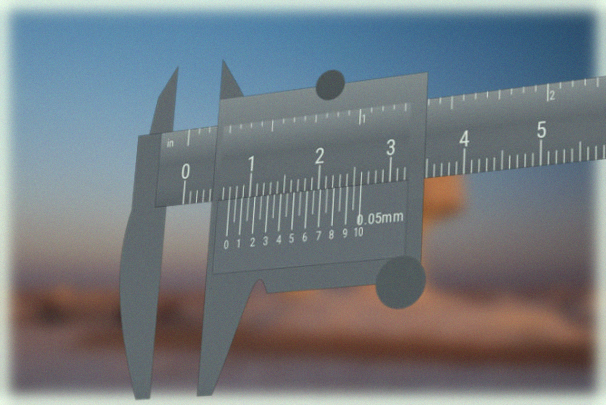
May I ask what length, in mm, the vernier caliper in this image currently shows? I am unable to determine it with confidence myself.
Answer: 7.0 mm
